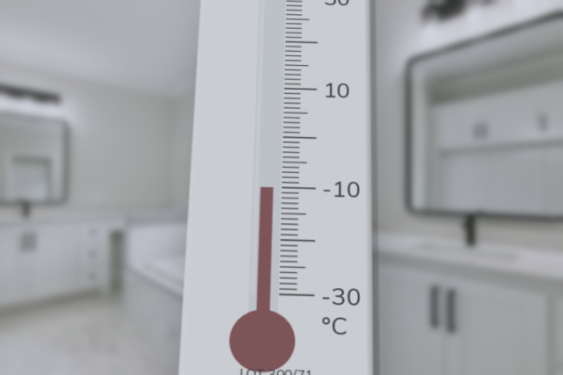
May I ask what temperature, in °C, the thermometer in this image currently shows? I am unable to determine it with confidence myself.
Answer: -10 °C
